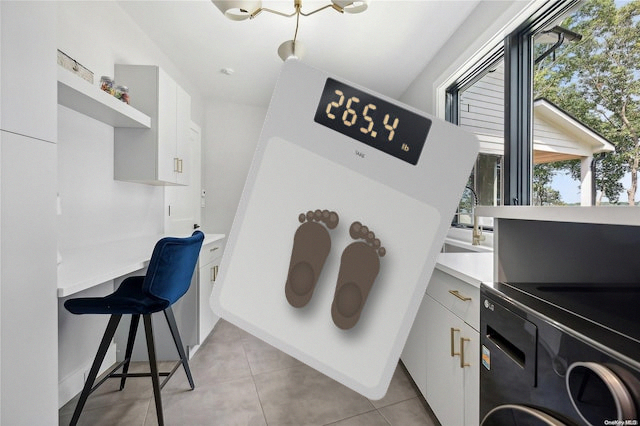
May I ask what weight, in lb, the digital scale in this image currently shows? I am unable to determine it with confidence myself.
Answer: 265.4 lb
